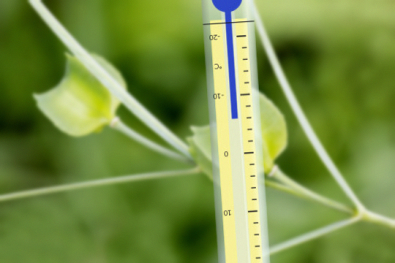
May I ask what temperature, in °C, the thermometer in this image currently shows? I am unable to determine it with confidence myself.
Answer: -6 °C
